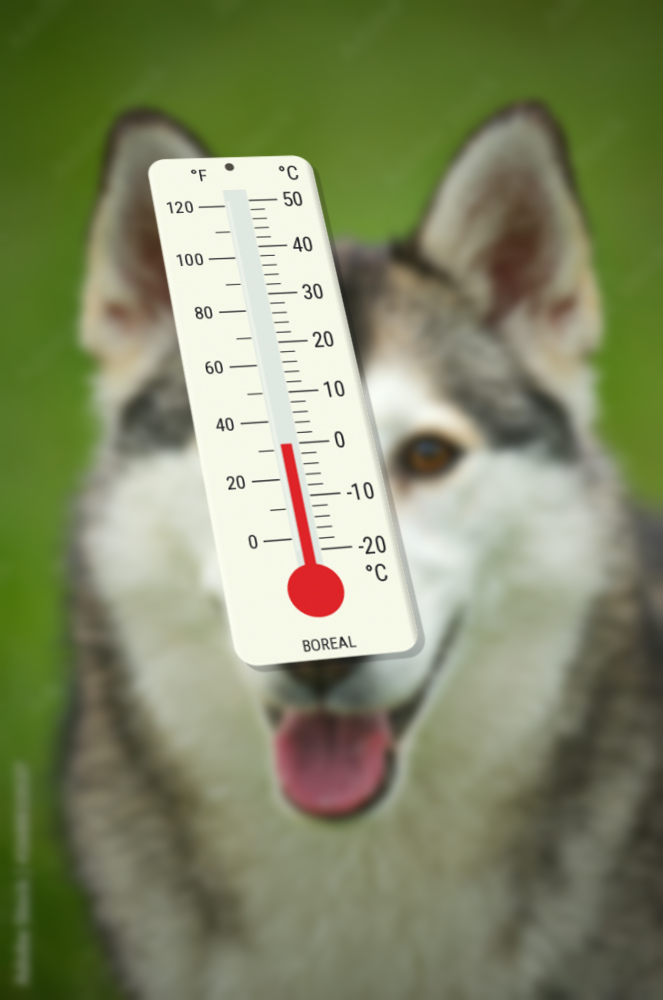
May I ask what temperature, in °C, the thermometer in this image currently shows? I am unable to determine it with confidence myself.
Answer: 0 °C
